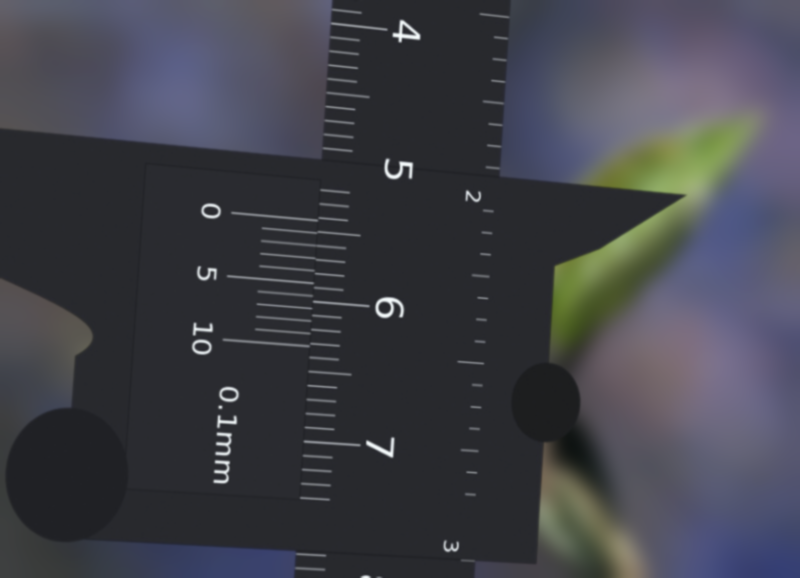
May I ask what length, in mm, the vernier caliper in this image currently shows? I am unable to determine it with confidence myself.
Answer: 54.2 mm
